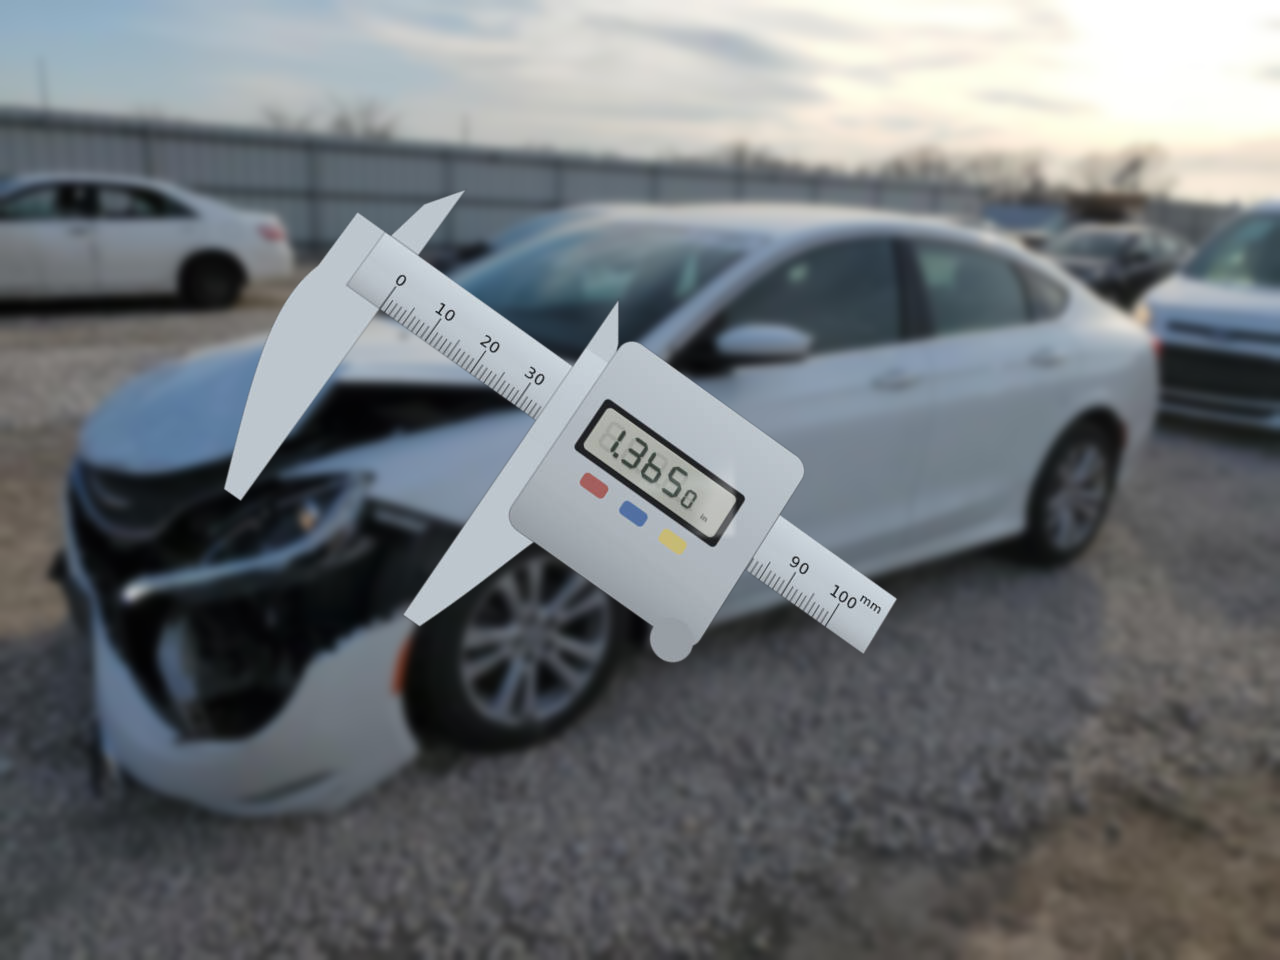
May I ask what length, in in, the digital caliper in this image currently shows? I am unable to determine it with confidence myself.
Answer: 1.3650 in
